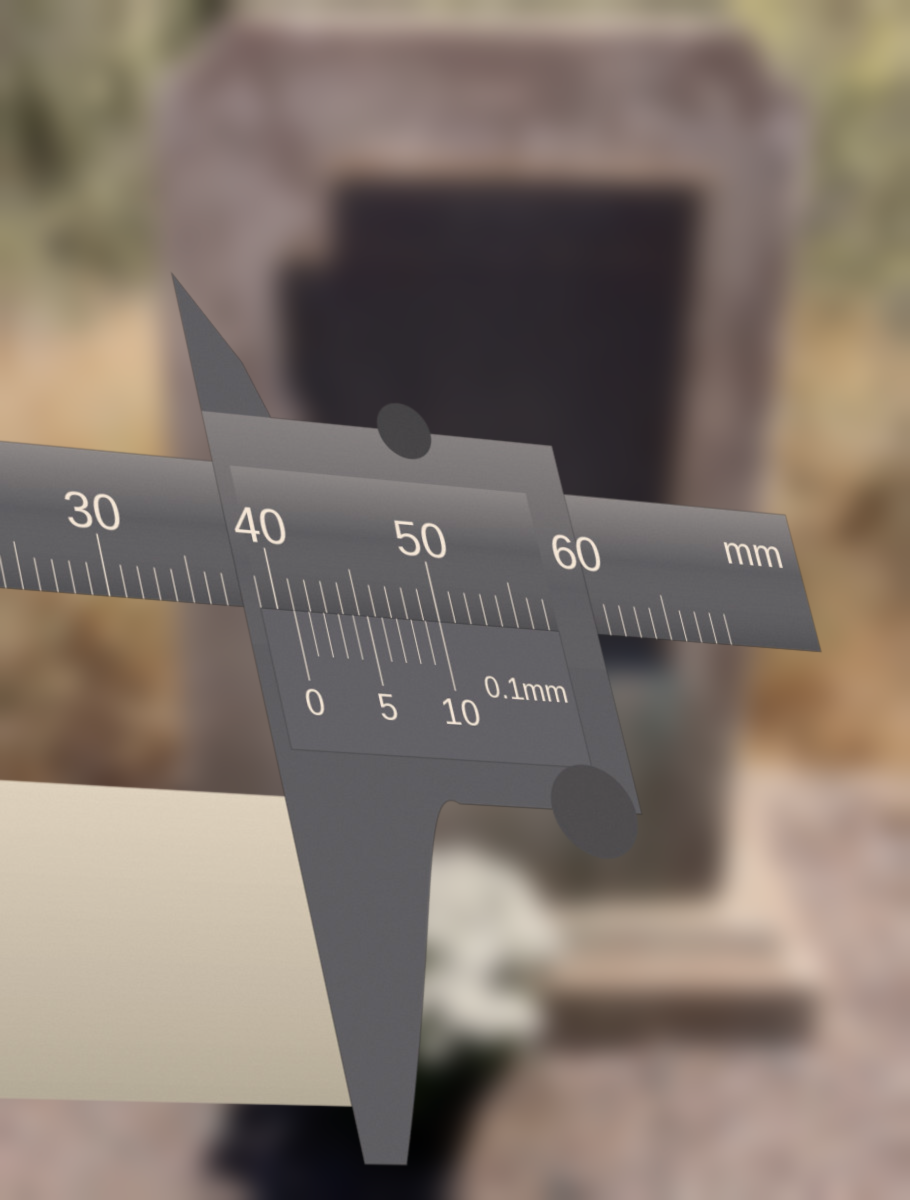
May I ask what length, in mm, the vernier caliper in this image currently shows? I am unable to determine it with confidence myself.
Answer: 41.0 mm
